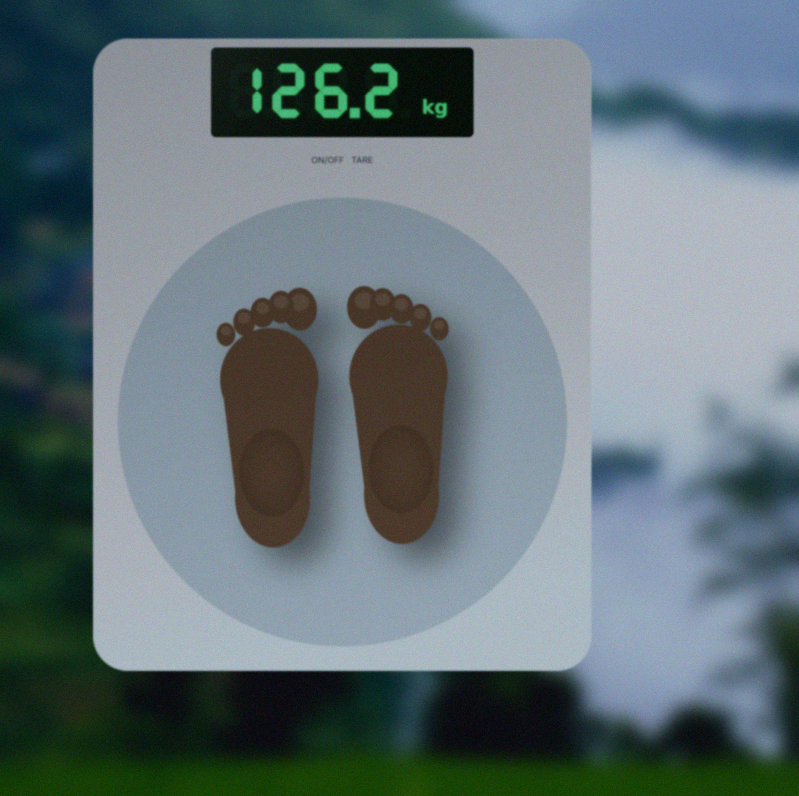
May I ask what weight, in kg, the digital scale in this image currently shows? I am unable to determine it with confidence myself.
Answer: 126.2 kg
